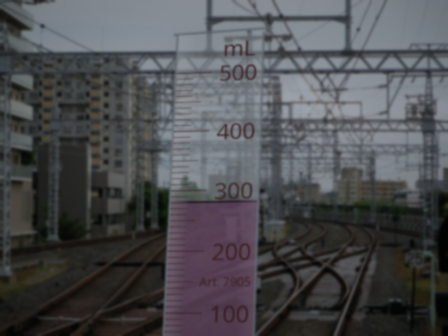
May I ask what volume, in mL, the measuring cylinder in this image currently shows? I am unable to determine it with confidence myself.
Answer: 280 mL
